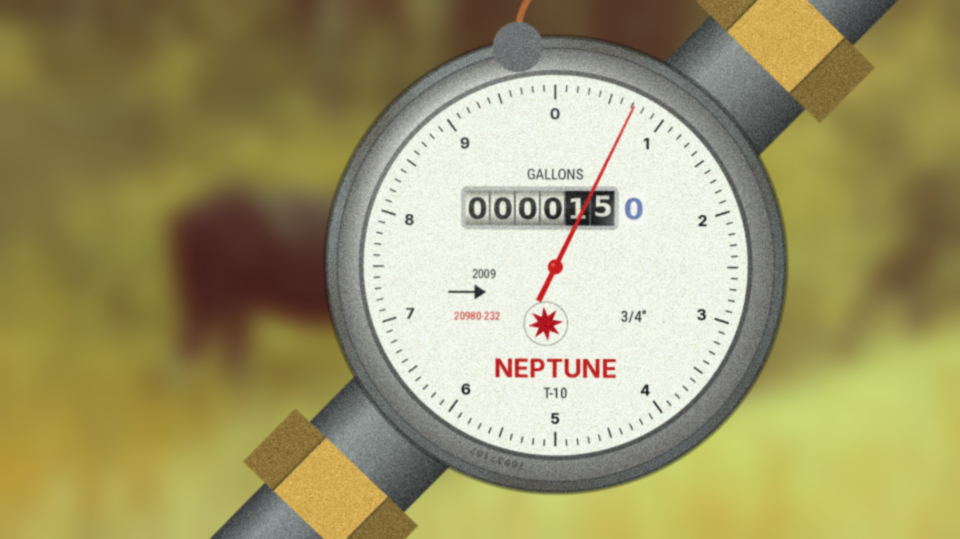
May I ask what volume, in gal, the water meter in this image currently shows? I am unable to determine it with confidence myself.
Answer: 150.7 gal
